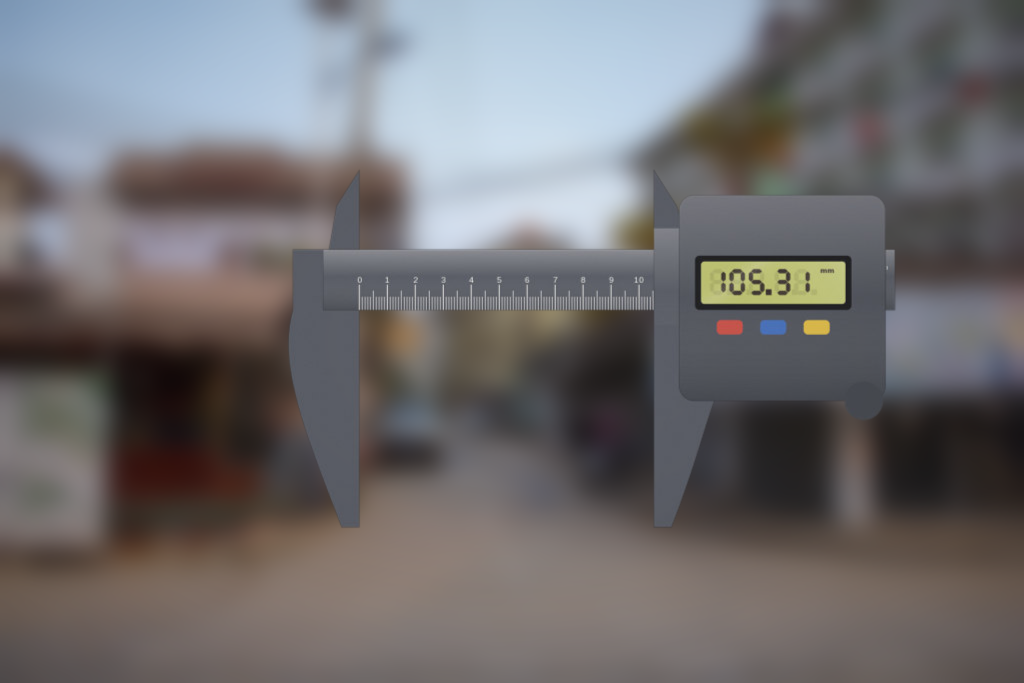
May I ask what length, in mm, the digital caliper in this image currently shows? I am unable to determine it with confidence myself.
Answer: 105.31 mm
